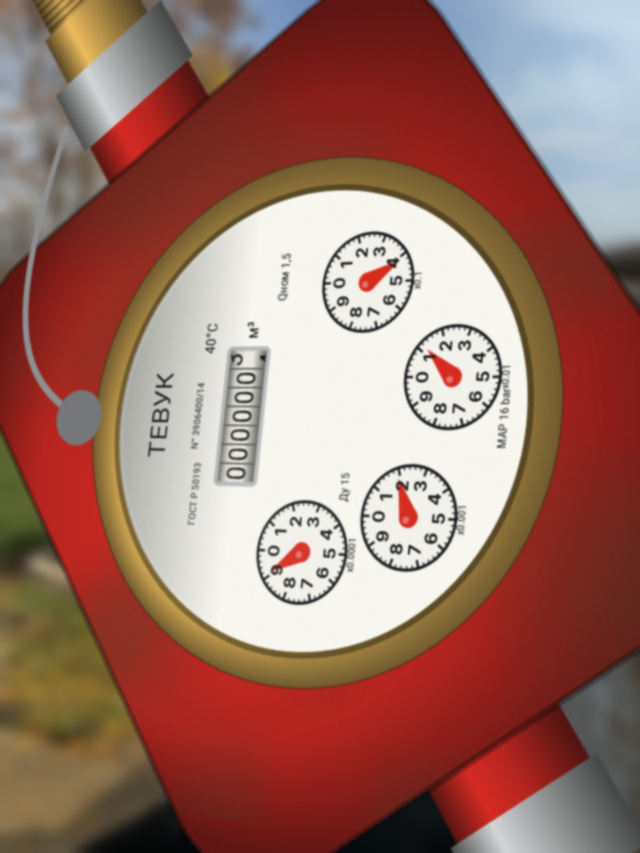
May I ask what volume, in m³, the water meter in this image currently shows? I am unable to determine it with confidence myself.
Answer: 3.4119 m³
